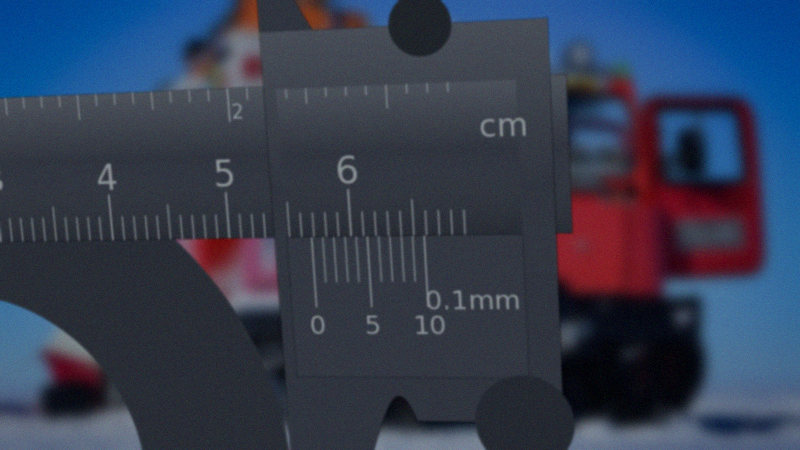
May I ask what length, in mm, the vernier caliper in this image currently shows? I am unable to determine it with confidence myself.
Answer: 56.8 mm
